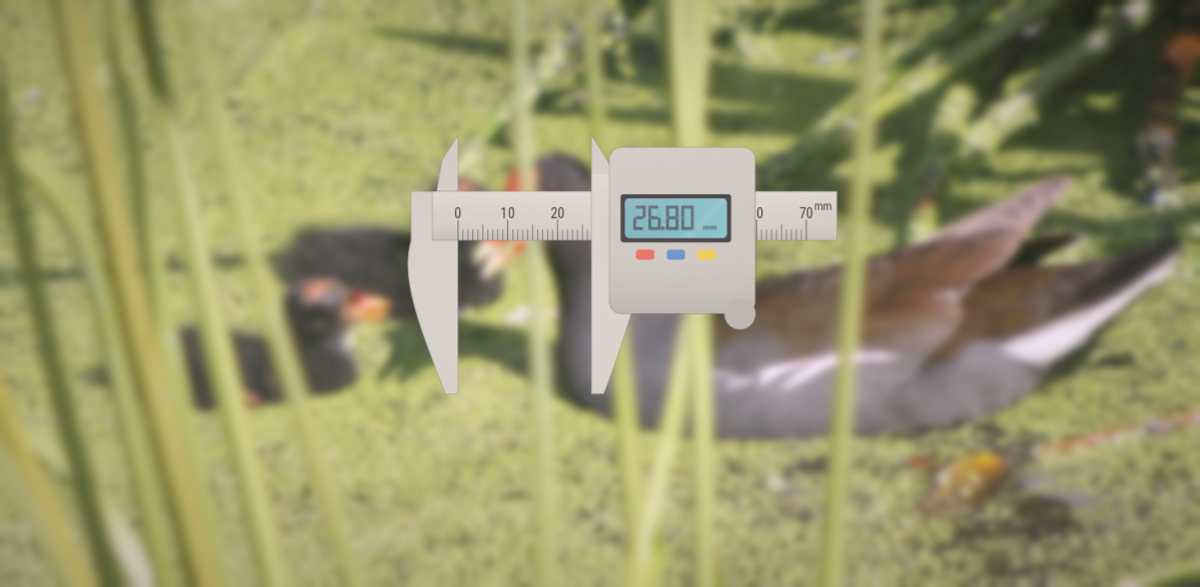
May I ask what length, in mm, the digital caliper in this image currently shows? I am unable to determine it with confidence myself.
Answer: 26.80 mm
